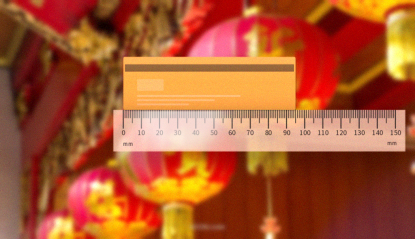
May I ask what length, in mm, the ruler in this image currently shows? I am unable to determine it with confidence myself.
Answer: 95 mm
